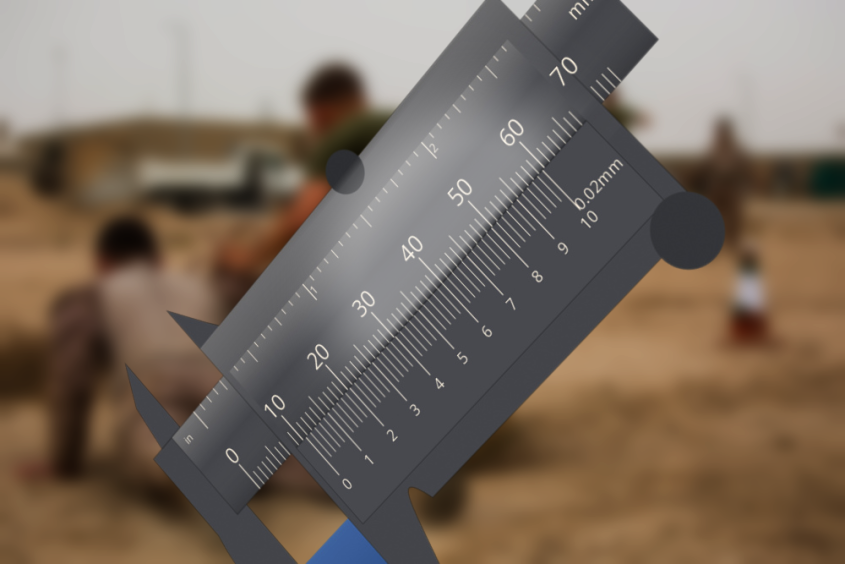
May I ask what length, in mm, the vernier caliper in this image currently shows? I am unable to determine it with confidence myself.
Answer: 10.6 mm
